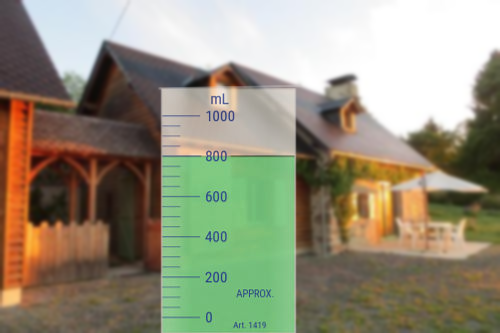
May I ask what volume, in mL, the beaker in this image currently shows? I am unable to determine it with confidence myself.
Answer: 800 mL
